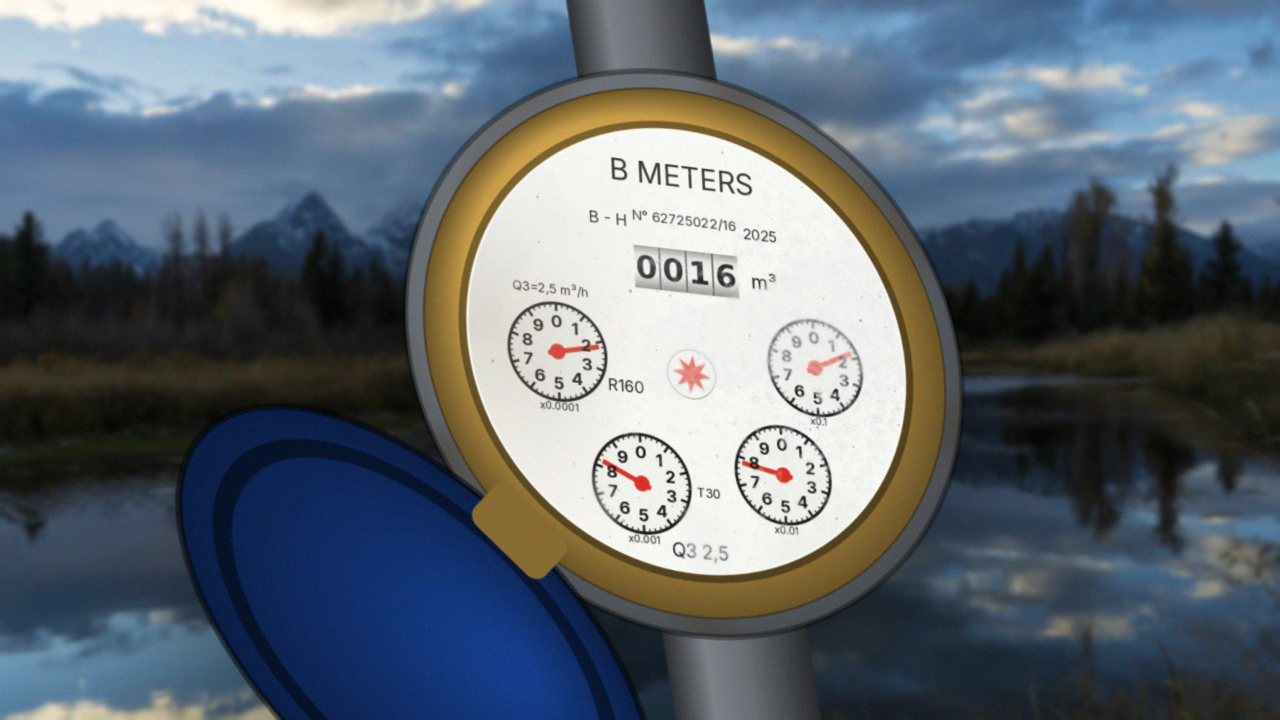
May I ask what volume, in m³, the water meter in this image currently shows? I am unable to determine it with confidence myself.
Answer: 16.1782 m³
